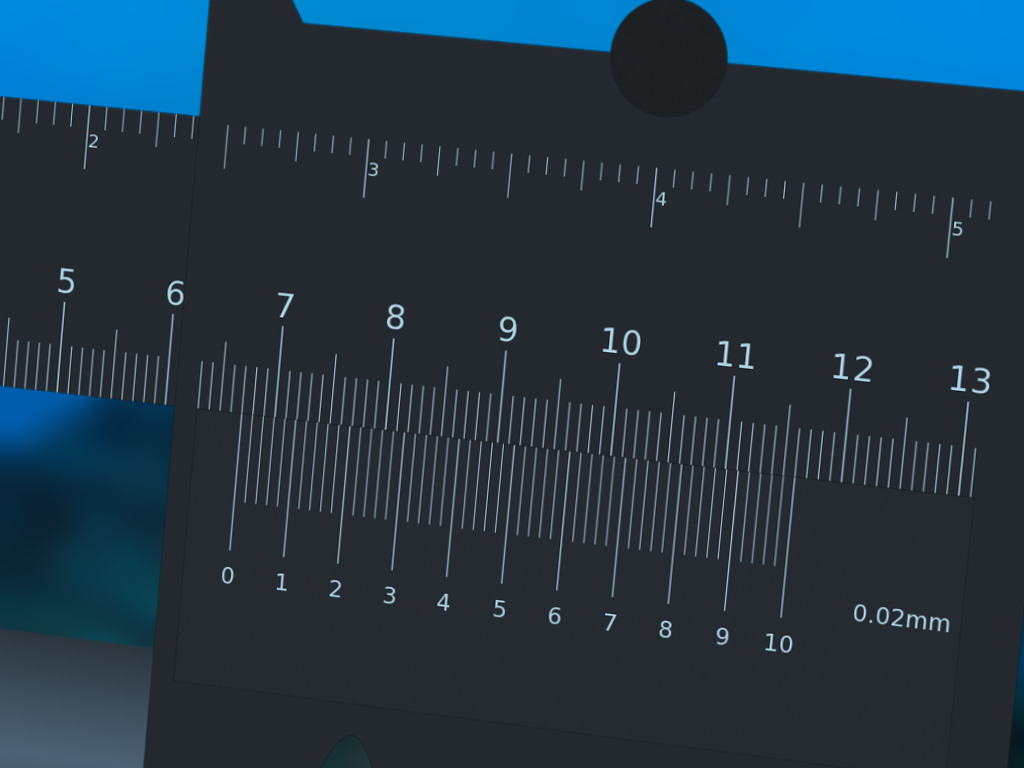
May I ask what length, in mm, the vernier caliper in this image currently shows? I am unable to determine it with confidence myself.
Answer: 67.0 mm
